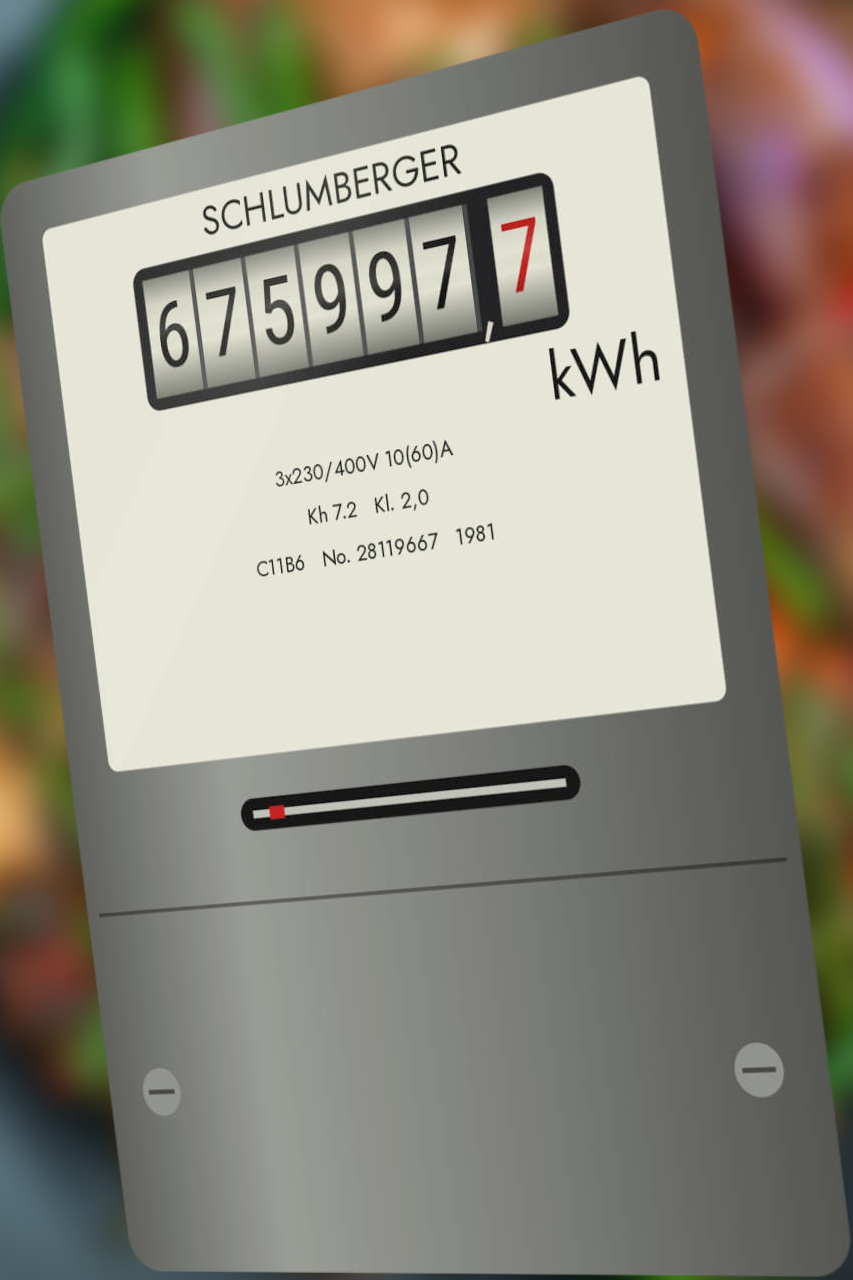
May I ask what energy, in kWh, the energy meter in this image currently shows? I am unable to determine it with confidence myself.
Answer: 675997.7 kWh
